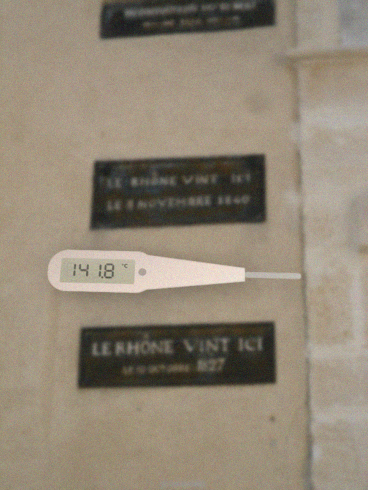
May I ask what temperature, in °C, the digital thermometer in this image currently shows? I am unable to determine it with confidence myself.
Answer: 141.8 °C
